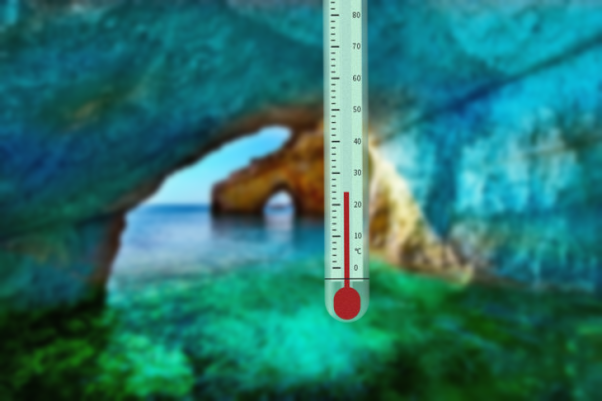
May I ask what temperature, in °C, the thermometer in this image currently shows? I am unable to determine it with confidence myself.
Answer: 24 °C
